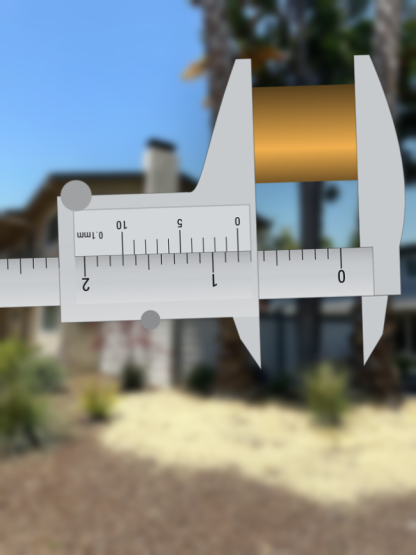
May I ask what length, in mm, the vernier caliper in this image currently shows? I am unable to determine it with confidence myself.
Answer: 8.0 mm
